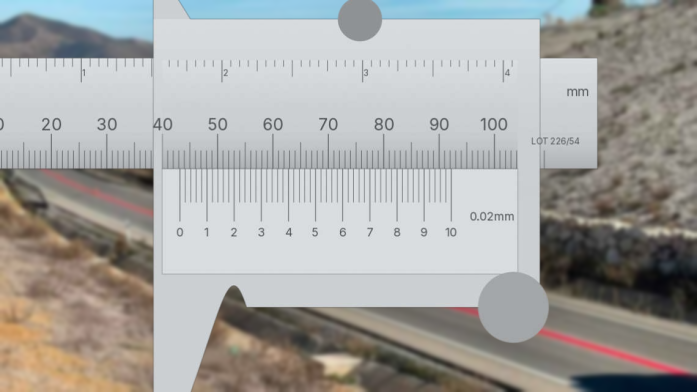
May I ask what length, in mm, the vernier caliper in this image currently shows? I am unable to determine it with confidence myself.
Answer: 43.2 mm
